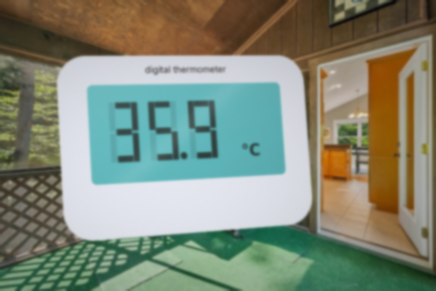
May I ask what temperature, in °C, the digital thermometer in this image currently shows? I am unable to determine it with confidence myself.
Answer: 35.9 °C
